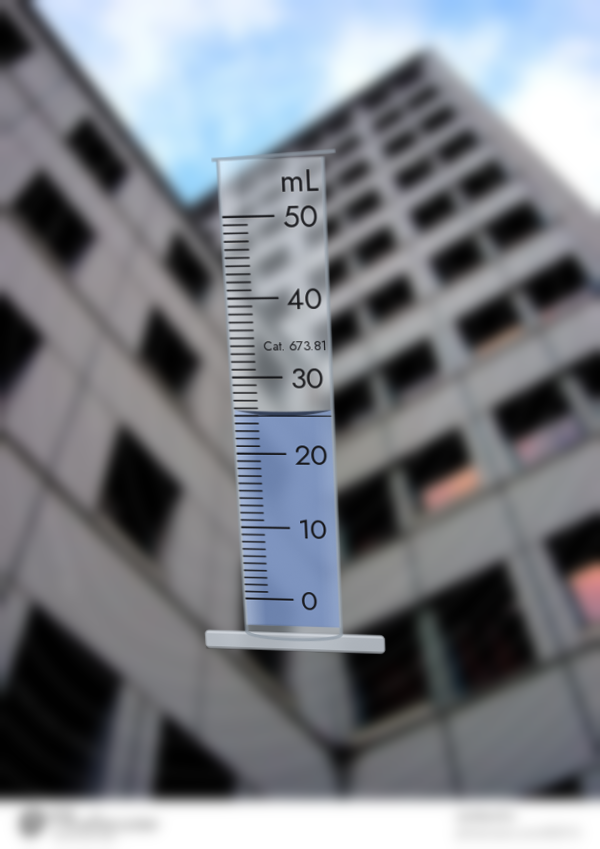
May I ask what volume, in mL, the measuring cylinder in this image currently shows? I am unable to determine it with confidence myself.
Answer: 25 mL
